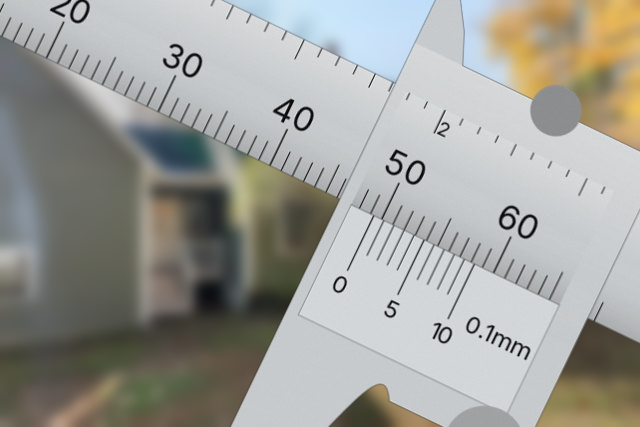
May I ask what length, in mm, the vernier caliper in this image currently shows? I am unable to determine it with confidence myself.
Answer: 49.3 mm
